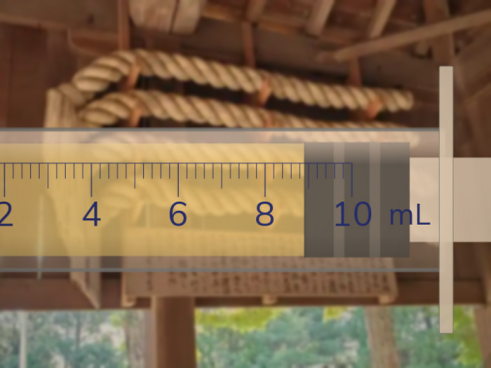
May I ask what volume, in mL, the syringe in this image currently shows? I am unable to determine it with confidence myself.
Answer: 8.9 mL
